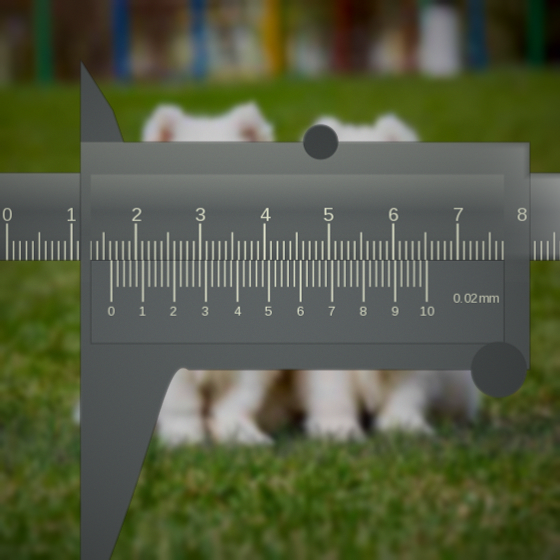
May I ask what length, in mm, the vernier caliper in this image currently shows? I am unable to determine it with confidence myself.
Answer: 16.2 mm
